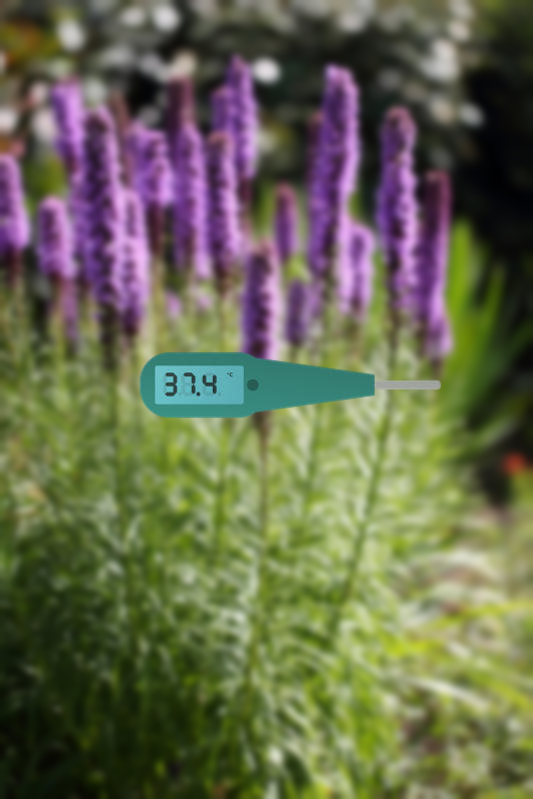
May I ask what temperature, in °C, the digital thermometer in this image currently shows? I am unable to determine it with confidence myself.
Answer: 37.4 °C
